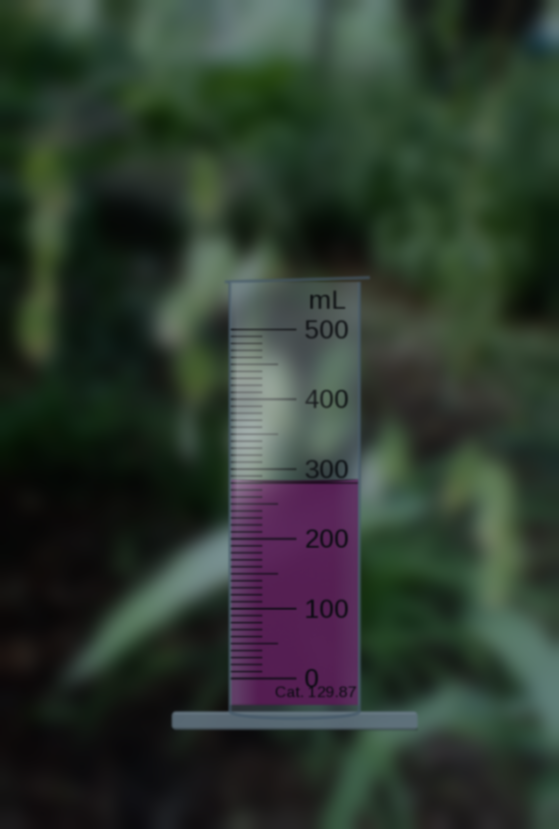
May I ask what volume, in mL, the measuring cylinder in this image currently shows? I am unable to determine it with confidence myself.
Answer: 280 mL
